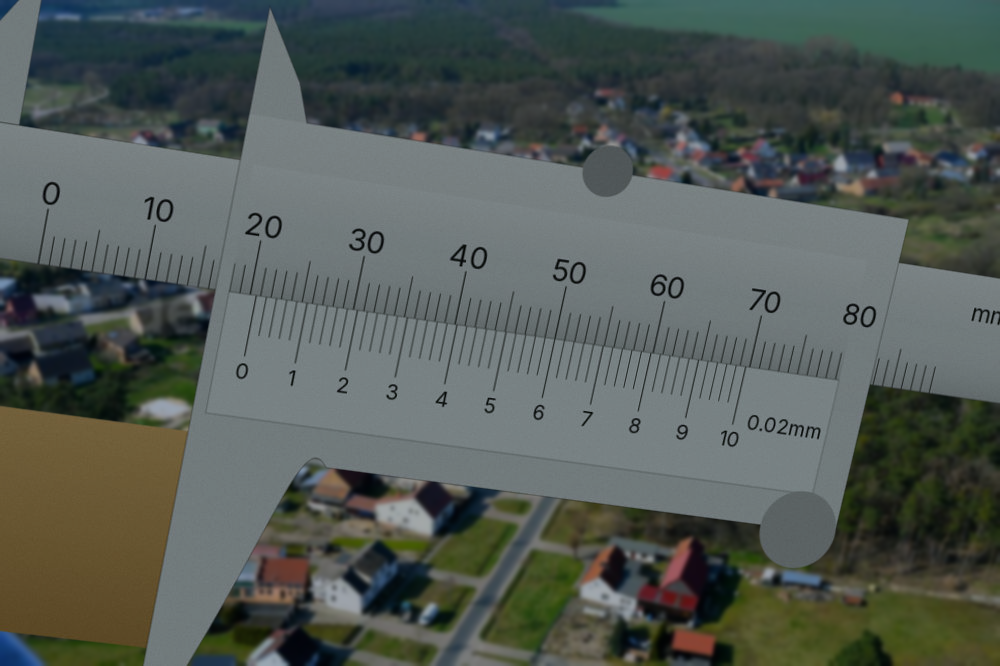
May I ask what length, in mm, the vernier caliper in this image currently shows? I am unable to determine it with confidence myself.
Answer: 20.6 mm
